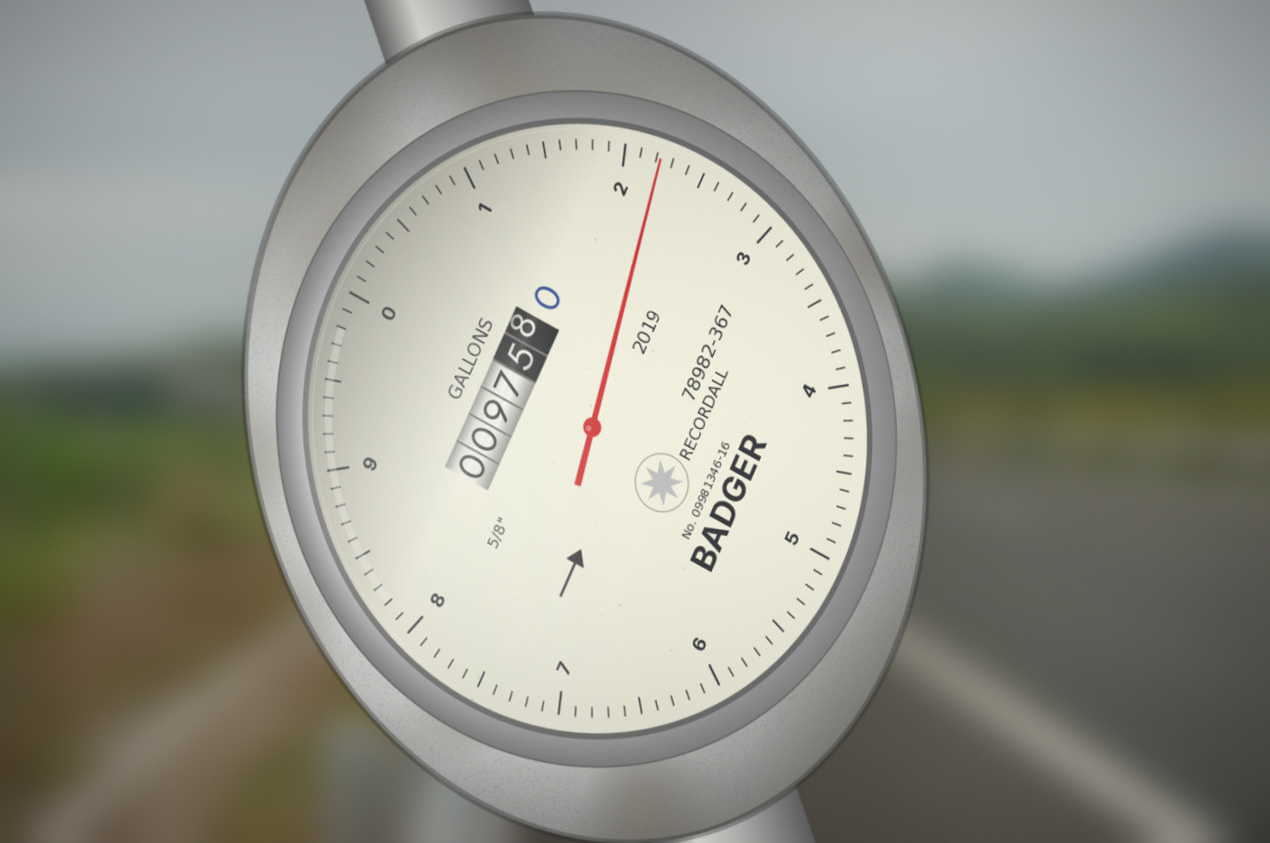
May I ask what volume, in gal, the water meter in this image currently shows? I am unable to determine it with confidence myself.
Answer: 97582.2 gal
